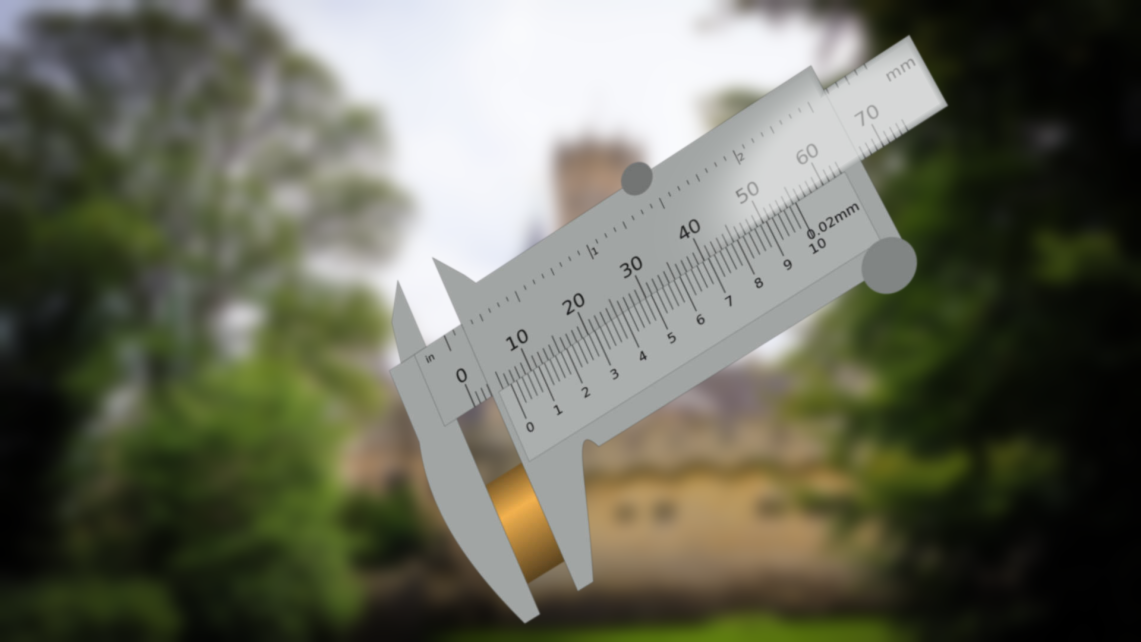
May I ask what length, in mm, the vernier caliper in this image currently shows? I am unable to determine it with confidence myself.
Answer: 6.4 mm
